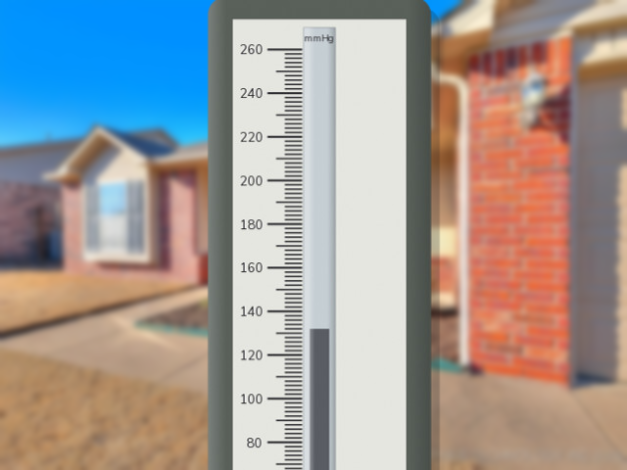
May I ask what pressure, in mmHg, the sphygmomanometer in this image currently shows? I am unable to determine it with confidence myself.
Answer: 132 mmHg
